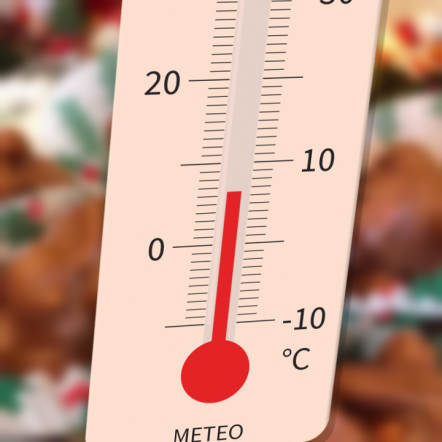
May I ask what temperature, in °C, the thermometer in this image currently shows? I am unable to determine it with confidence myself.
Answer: 6.5 °C
